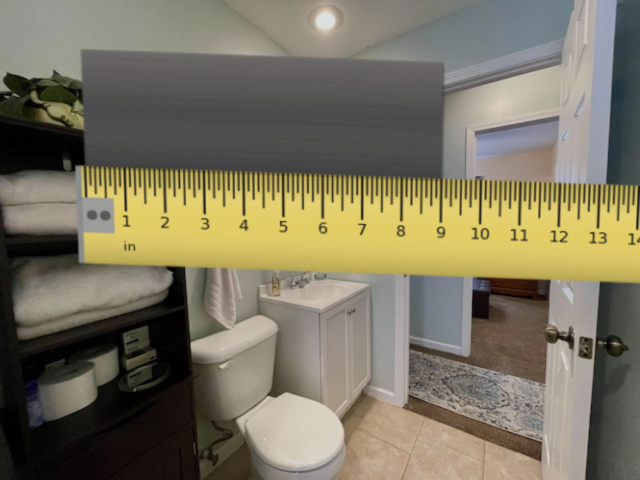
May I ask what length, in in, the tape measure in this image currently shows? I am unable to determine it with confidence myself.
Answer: 9 in
